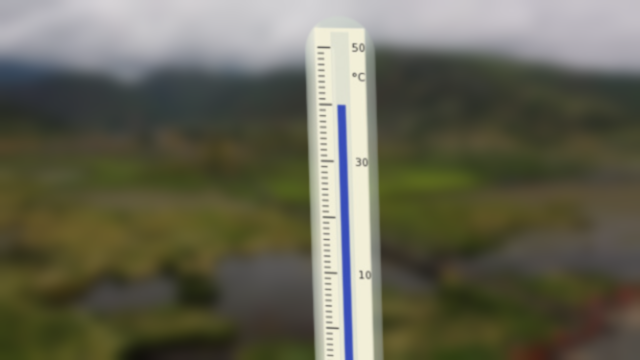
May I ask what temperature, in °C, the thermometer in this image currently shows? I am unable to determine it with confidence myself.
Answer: 40 °C
